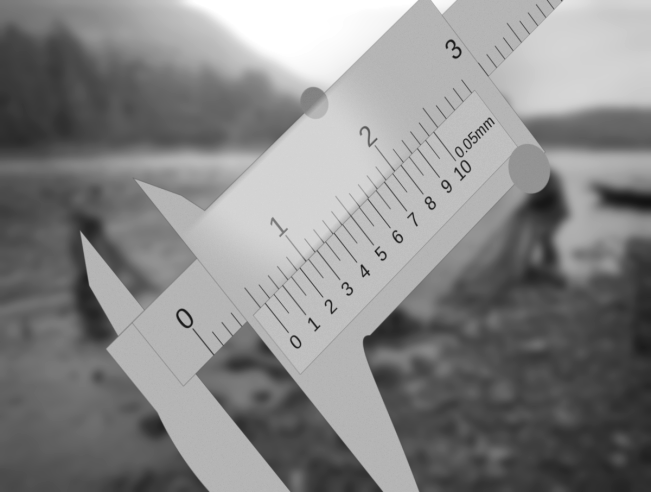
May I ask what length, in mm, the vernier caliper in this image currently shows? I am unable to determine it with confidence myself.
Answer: 5.5 mm
